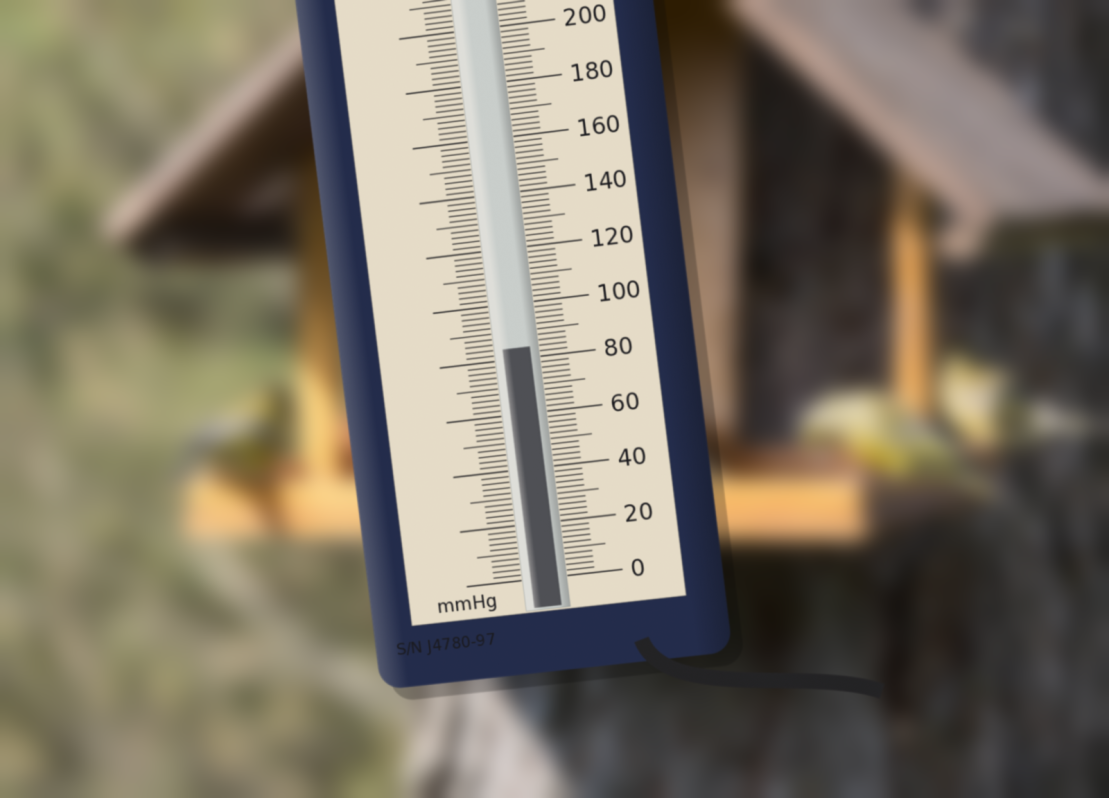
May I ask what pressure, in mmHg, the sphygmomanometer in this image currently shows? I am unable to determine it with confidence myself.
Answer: 84 mmHg
